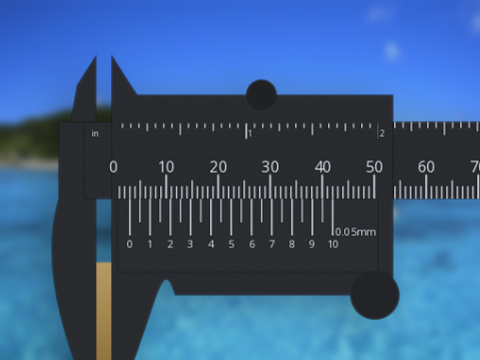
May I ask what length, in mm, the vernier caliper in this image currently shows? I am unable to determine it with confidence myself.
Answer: 3.0 mm
